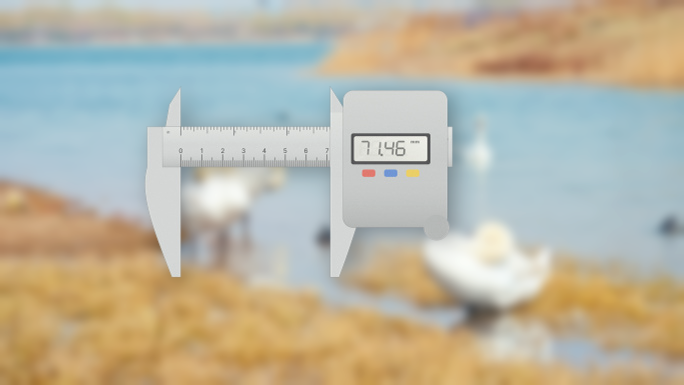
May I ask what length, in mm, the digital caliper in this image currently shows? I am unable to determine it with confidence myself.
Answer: 71.46 mm
